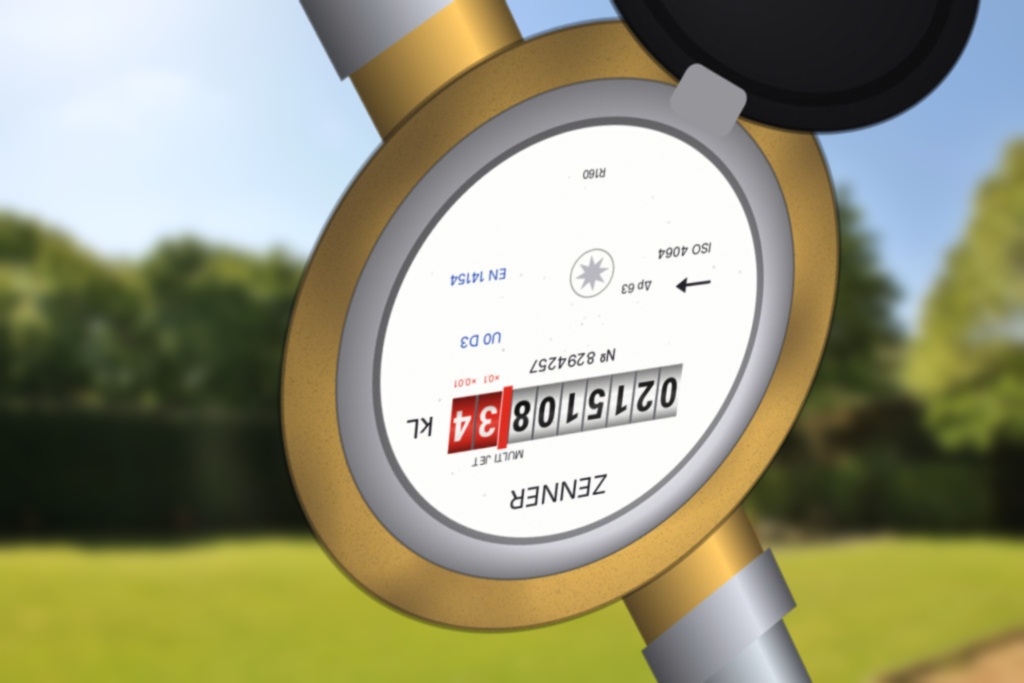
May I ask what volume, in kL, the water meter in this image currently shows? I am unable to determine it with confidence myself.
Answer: 215108.34 kL
